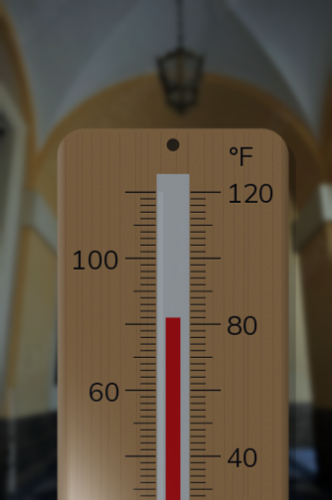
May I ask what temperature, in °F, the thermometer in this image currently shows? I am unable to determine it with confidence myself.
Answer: 82 °F
